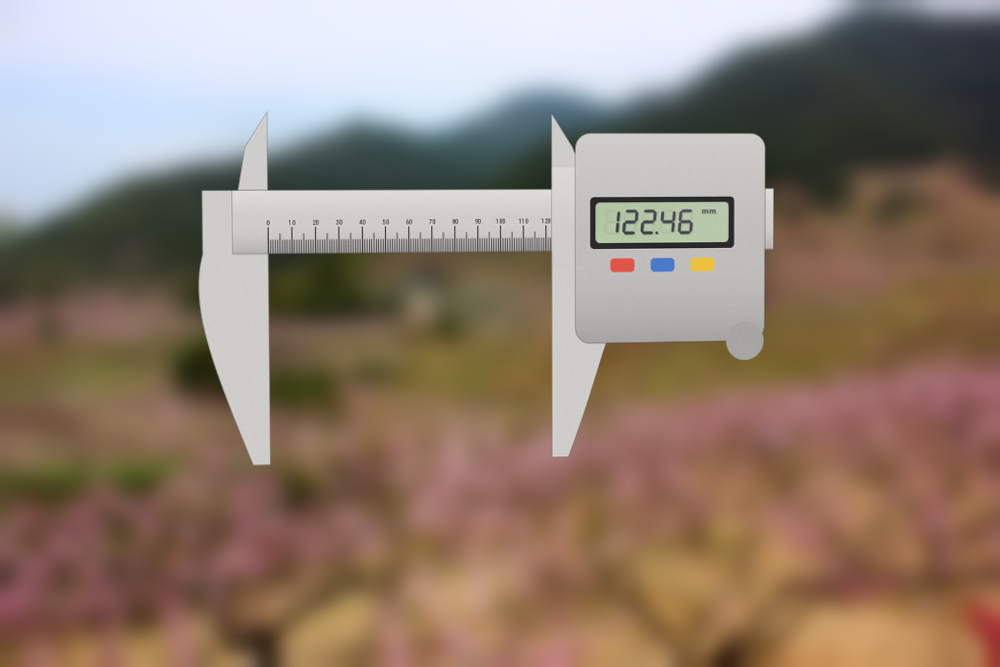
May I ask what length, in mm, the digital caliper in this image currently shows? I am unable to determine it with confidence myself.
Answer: 122.46 mm
